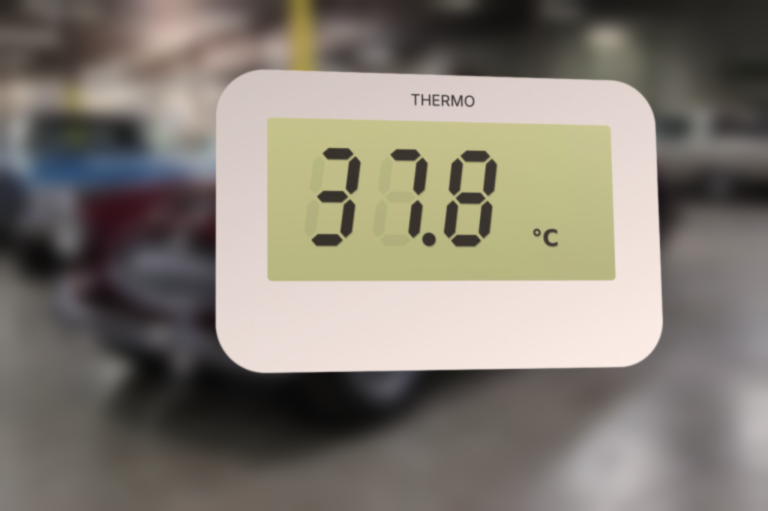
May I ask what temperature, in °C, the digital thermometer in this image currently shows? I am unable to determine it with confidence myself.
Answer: 37.8 °C
